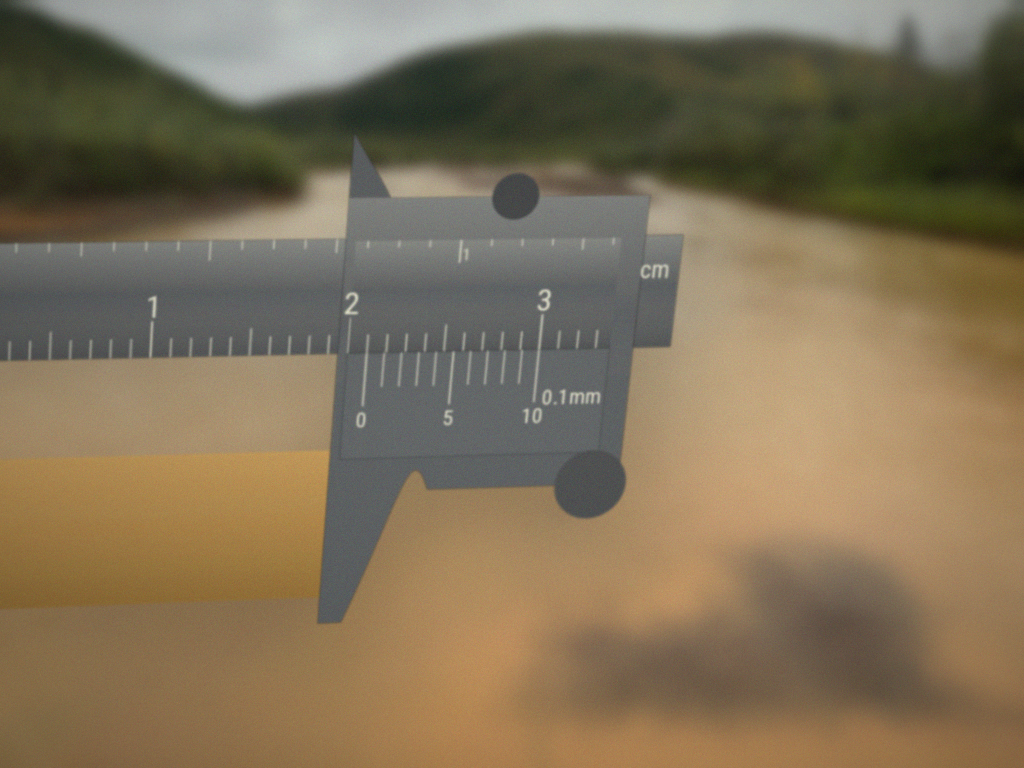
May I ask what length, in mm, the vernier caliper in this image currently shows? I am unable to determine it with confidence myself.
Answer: 21.0 mm
